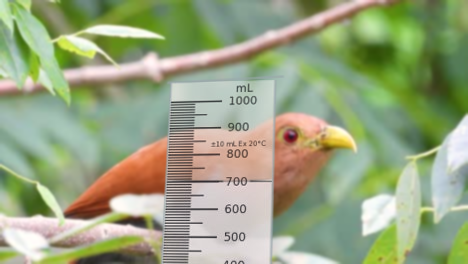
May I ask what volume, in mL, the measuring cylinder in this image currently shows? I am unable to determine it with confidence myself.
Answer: 700 mL
